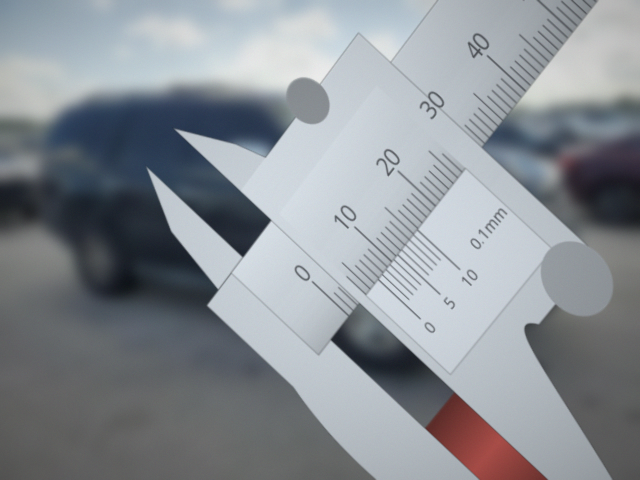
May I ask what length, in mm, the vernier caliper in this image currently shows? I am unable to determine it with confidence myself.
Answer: 6.8 mm
